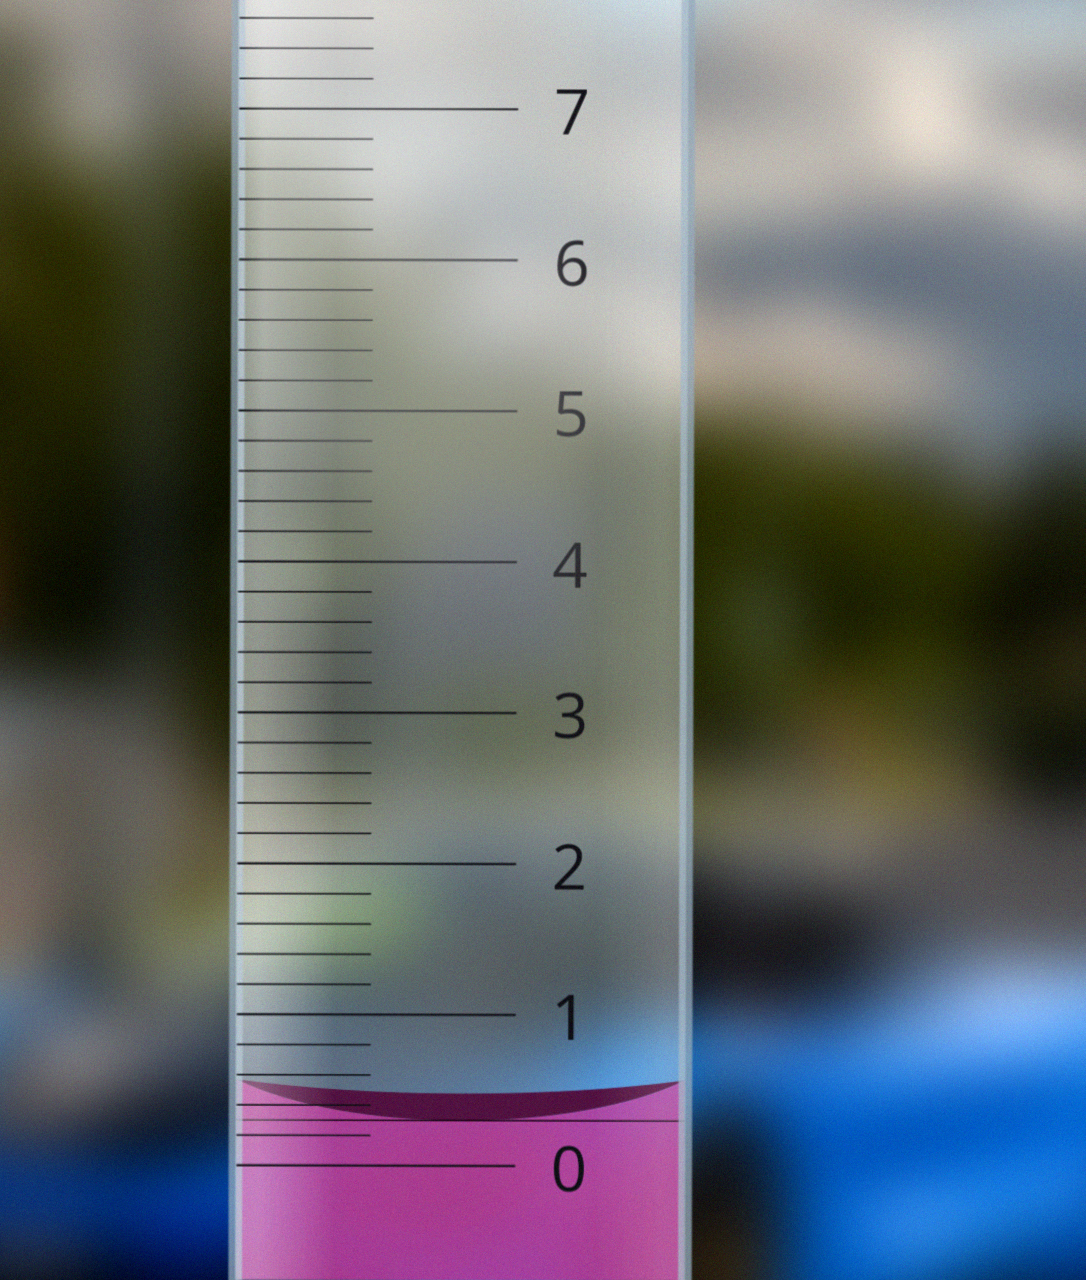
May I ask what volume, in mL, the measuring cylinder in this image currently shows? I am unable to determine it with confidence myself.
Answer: 0.3 mL
